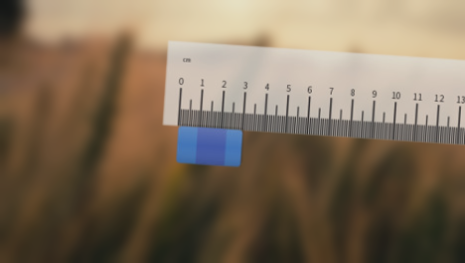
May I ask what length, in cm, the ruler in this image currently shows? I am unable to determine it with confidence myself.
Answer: 3 cm
